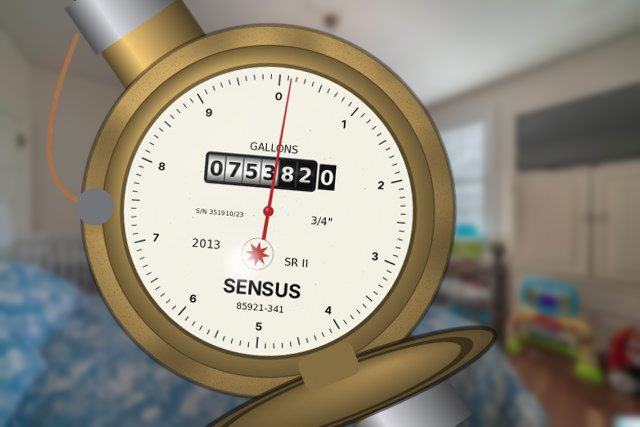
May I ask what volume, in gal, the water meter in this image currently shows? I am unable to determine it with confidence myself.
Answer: 753820.1 gal
